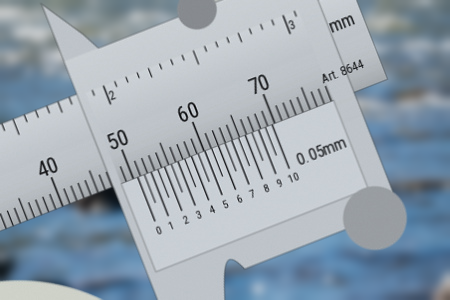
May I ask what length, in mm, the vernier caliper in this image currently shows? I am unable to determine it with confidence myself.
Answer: 50.6 mm
